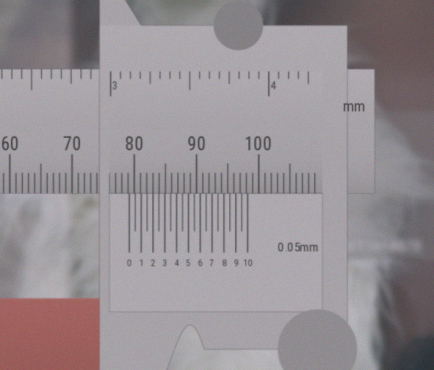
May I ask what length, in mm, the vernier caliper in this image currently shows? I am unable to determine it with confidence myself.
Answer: 79.2 mm
